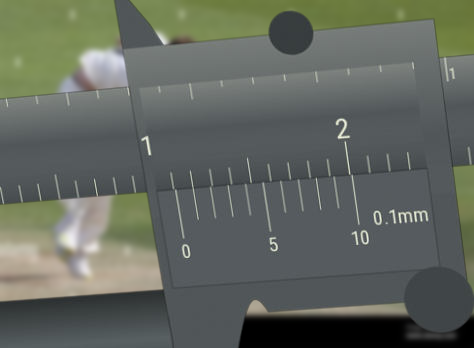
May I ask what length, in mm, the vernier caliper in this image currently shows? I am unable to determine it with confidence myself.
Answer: 11.1 mm
